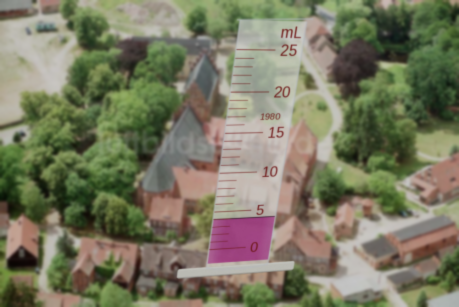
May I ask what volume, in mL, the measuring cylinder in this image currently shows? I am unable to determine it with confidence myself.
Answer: 4 mL
